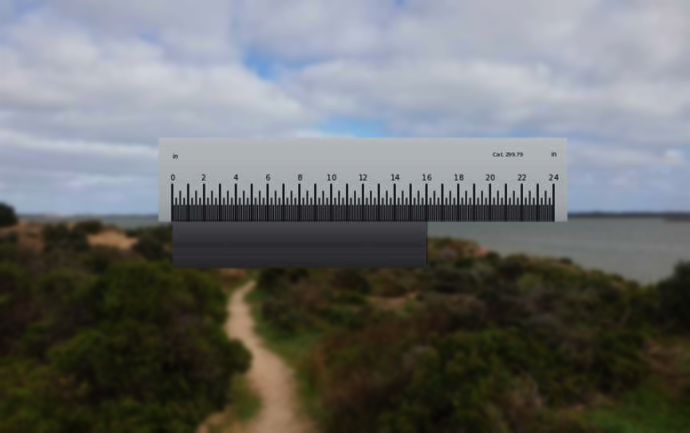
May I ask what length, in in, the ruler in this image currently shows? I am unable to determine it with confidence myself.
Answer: 16 in
